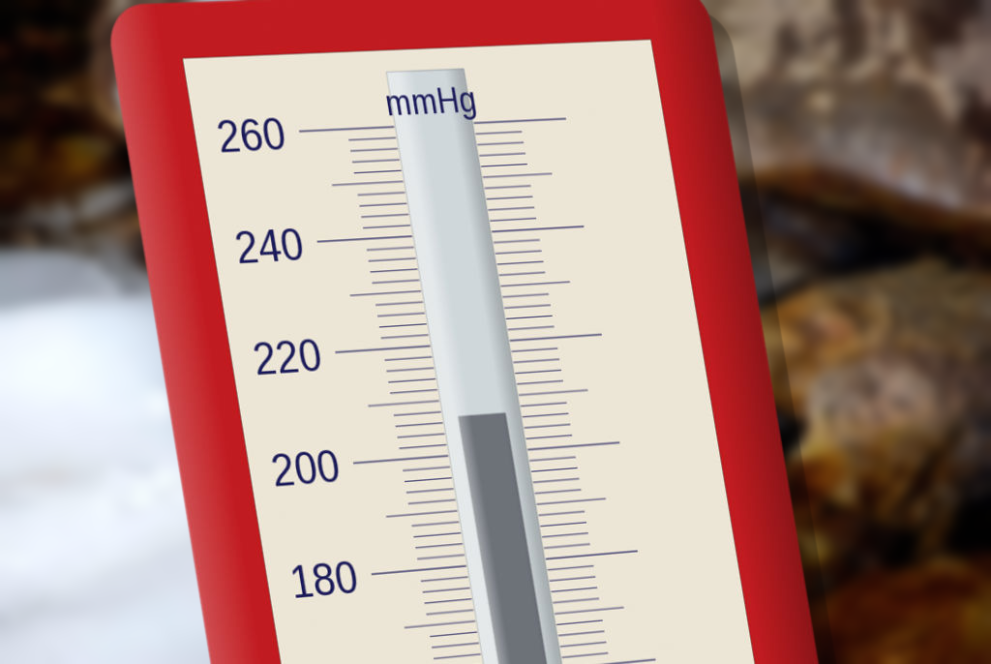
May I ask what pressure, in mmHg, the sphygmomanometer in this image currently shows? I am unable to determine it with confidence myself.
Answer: 207 mmHg
